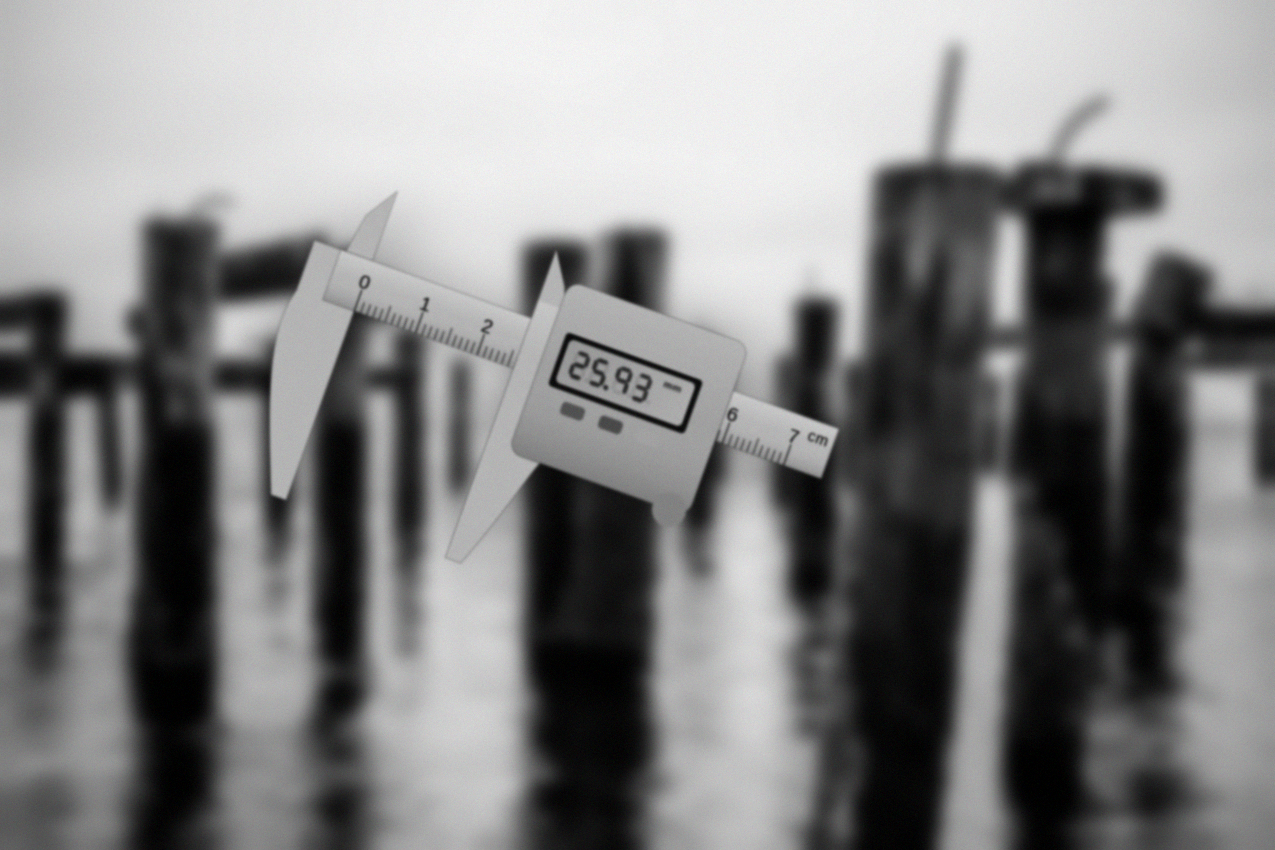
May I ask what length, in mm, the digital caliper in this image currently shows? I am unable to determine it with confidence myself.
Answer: 25.93 mm
